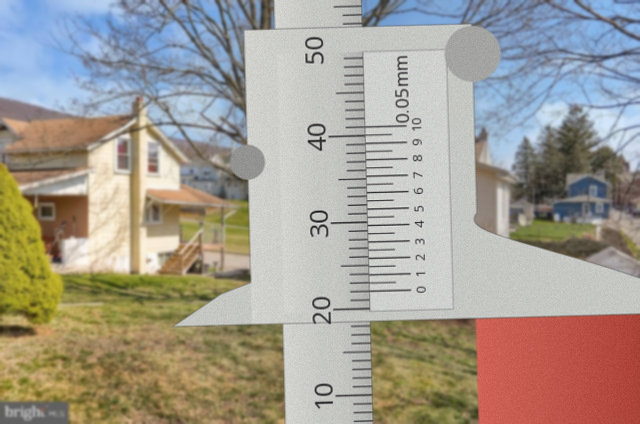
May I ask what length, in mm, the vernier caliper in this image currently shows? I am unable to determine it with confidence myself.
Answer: 22.0 mm
